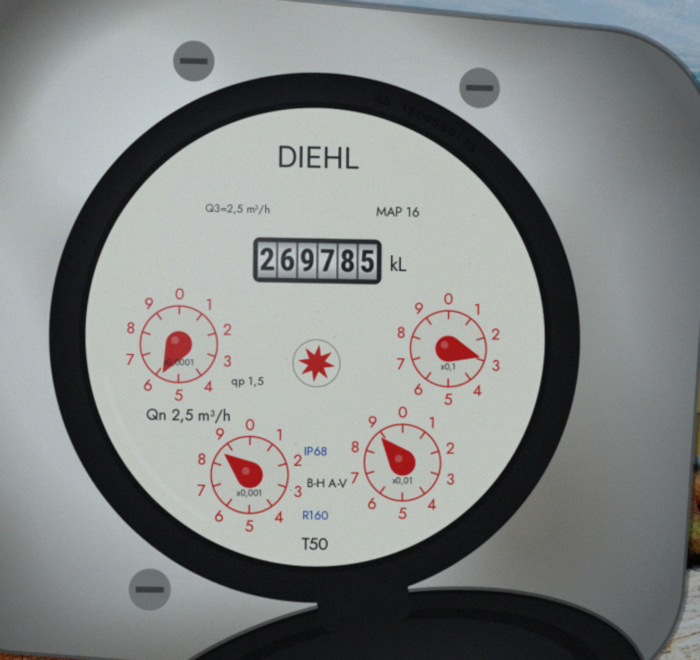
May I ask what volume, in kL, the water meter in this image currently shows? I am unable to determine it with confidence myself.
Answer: 269785.2885 kL
